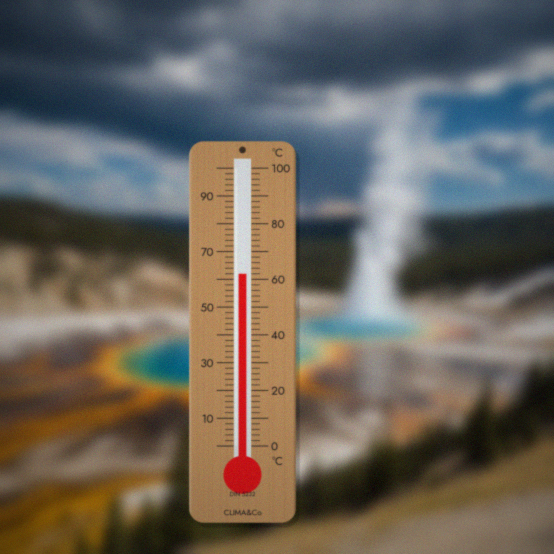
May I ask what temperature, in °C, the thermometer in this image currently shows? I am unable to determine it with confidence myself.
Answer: 62 °C
